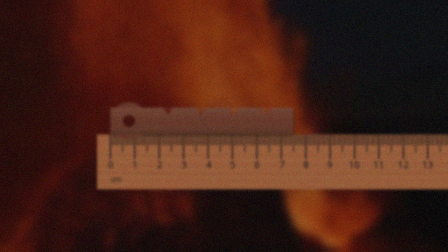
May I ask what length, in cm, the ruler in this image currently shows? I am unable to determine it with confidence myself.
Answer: 7.5 cm
